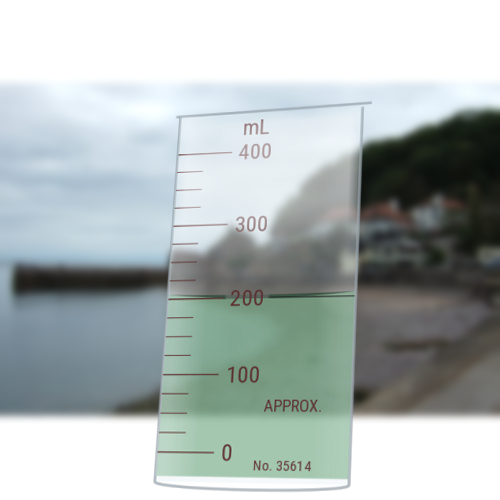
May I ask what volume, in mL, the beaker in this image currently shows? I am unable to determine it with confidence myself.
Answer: 200 mL
